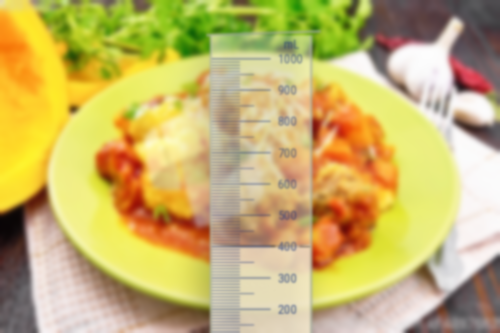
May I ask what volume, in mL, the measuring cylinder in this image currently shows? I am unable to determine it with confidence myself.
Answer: 400 mL
